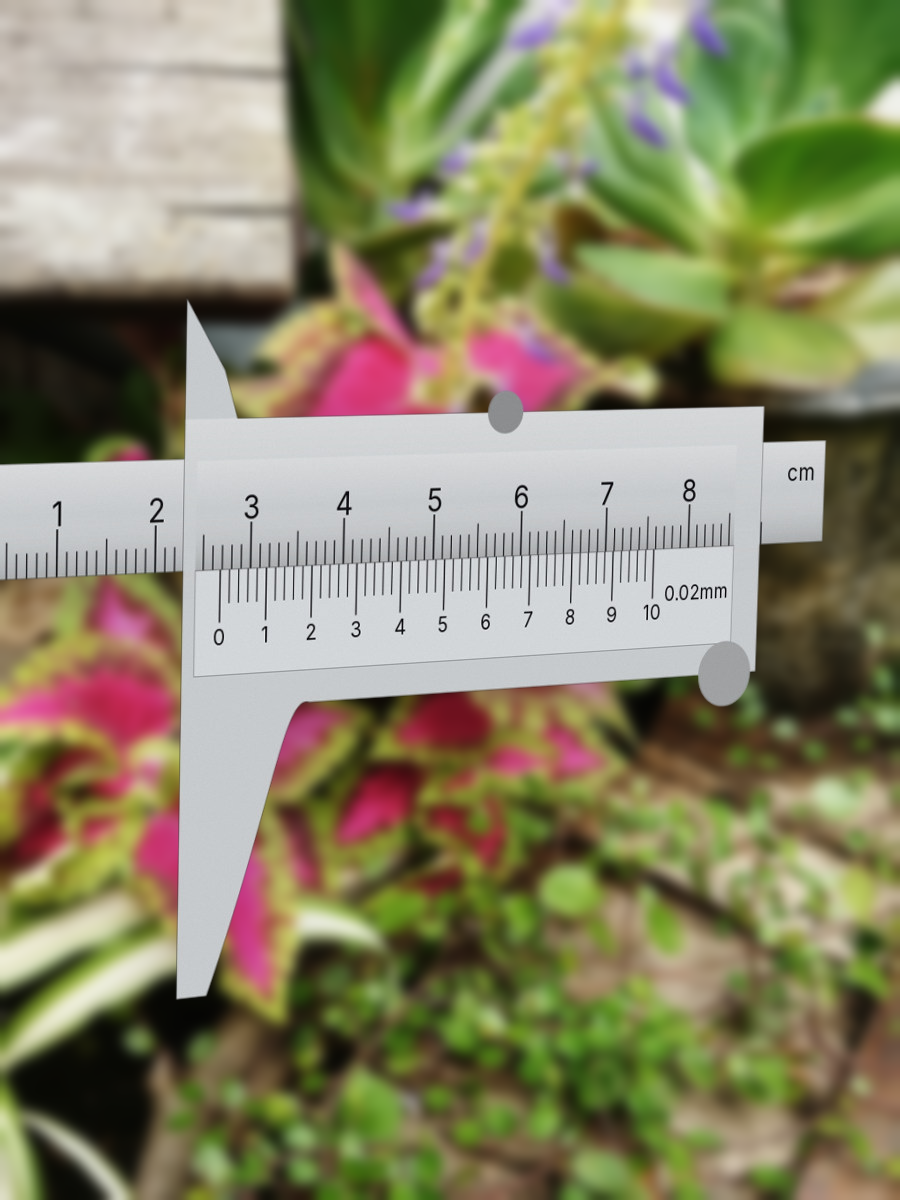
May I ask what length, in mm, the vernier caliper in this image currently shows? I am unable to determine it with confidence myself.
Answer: 26.8 mm
